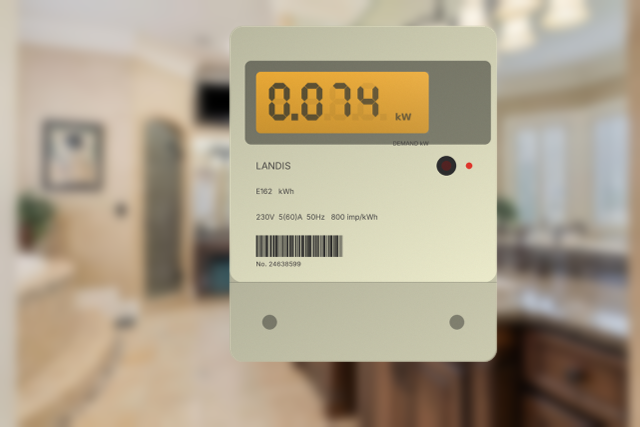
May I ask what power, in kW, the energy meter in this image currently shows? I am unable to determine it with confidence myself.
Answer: 0.074 kW
